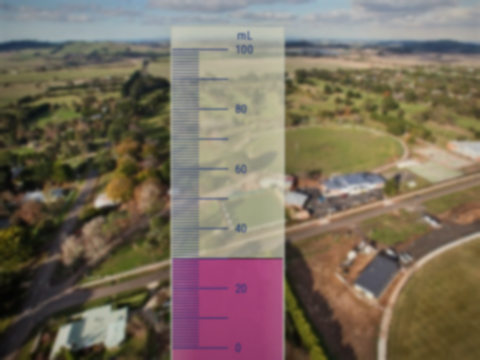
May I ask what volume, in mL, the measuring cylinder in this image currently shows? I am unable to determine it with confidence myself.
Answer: 30 mL
